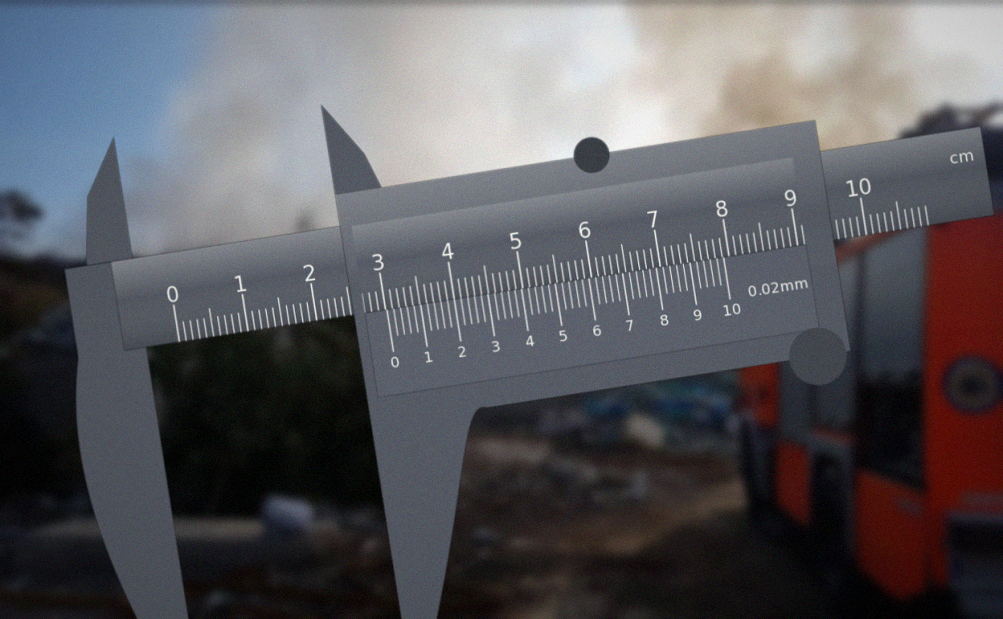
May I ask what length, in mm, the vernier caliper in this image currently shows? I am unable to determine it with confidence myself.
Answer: 30.2 mm
